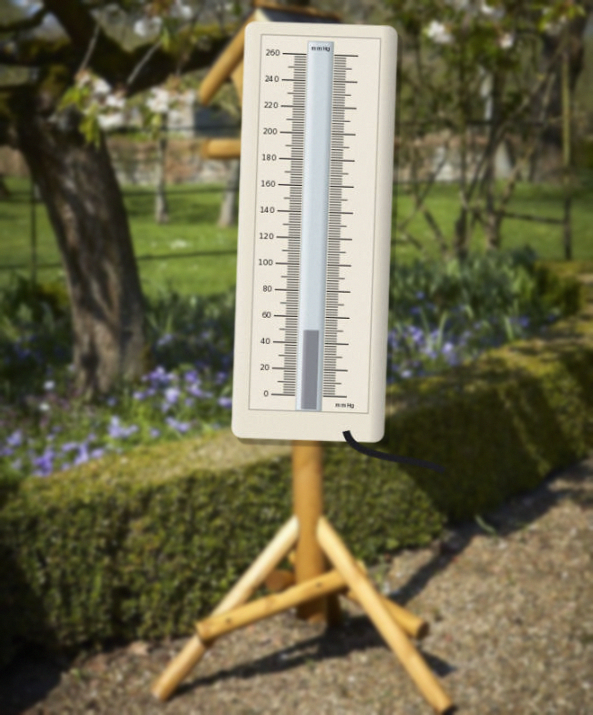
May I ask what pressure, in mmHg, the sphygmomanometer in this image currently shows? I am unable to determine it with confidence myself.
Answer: 50 mmHg
